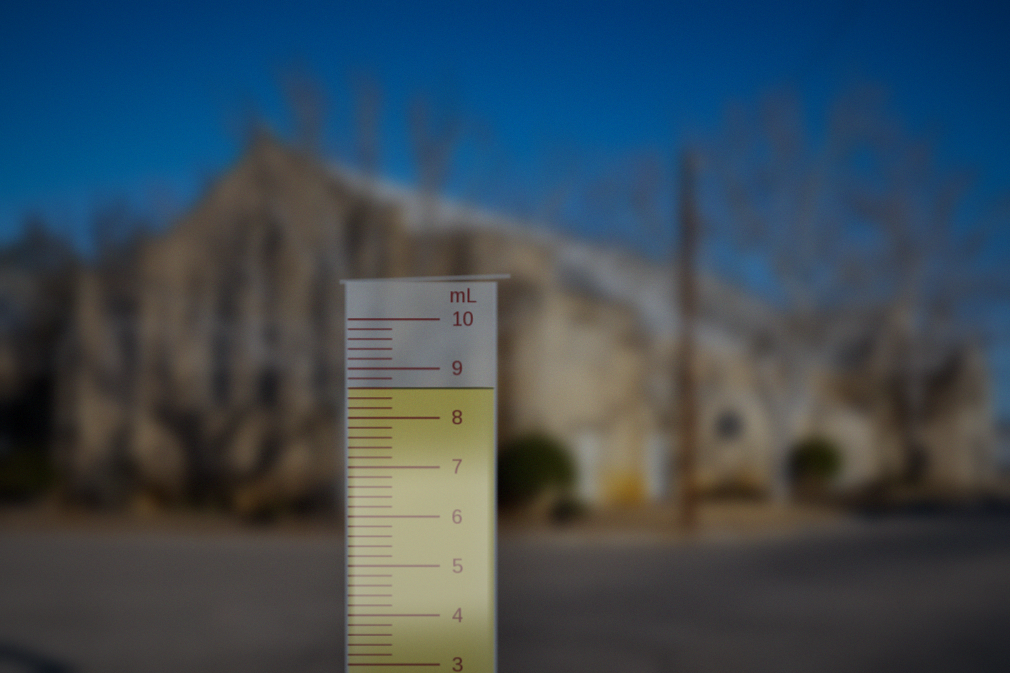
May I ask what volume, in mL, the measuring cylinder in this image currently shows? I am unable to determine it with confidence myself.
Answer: 8.6 mL
